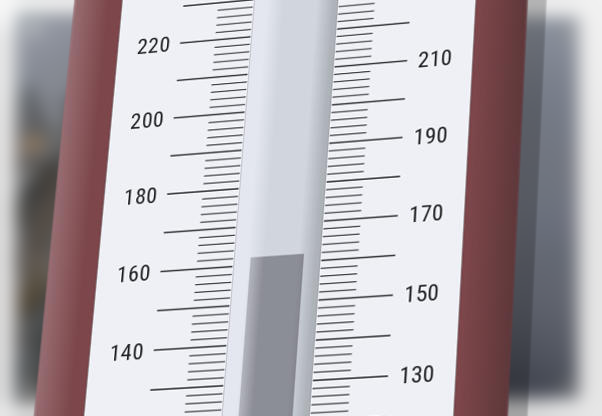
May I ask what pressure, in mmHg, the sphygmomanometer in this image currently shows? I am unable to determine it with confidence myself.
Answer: 162 mmHg
